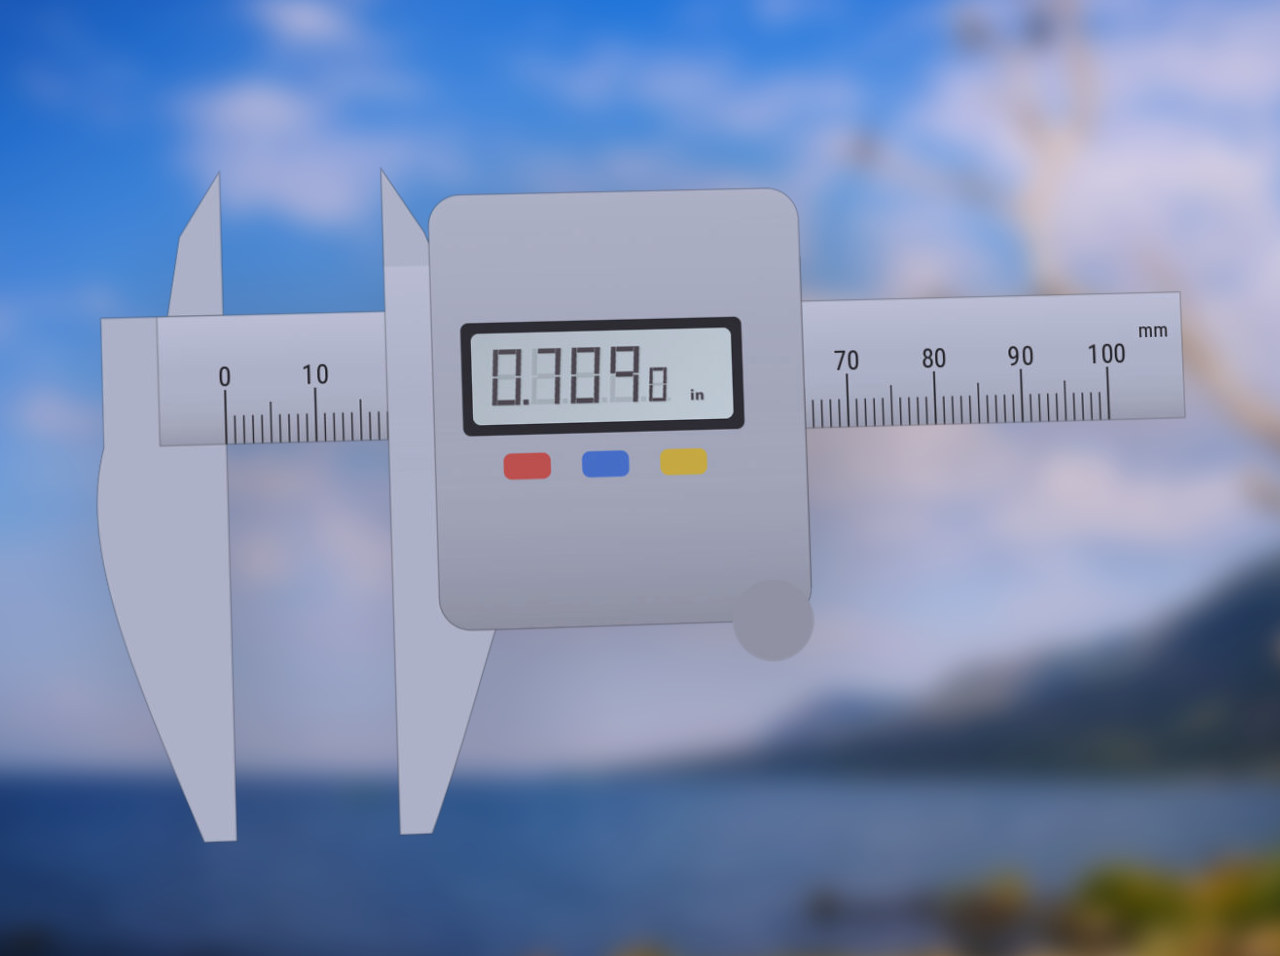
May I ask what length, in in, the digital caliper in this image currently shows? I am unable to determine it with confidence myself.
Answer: 0.7090 in
